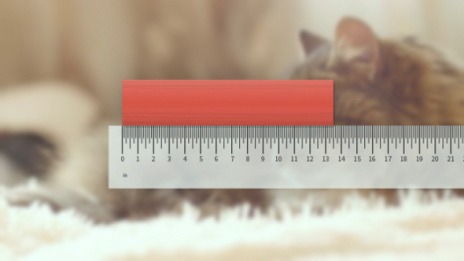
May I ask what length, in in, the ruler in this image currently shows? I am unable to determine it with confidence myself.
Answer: 13.5 in
